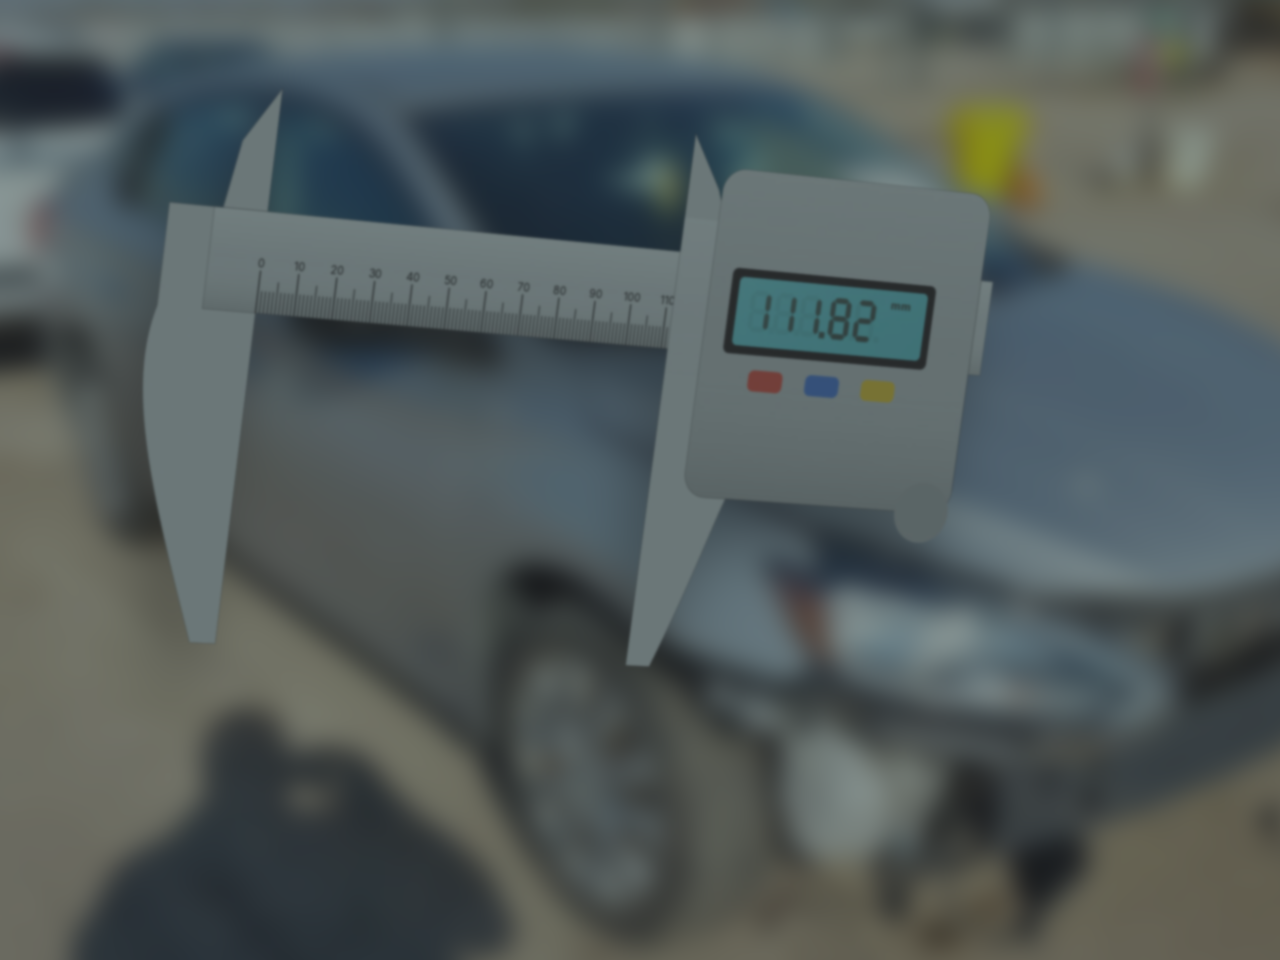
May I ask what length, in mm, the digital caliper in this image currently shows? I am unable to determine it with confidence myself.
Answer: 111.82 mm
